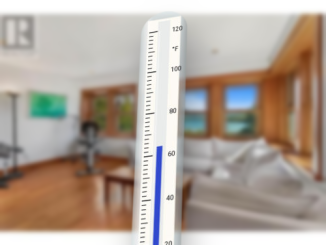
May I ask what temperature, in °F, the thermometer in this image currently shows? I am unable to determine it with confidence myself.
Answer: 64 °F
